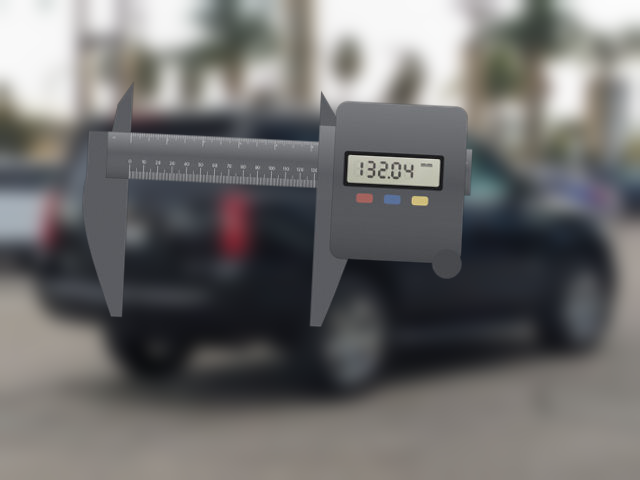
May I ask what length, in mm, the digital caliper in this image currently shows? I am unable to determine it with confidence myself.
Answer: 132.04 mm
